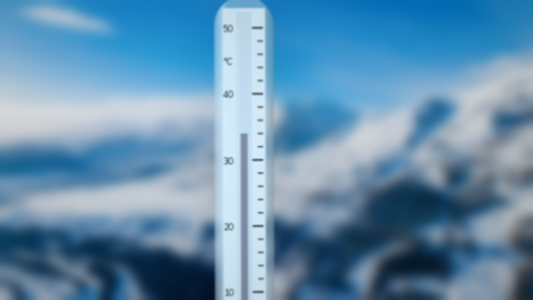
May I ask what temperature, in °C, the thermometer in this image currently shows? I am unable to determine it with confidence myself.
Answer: 34 °C
